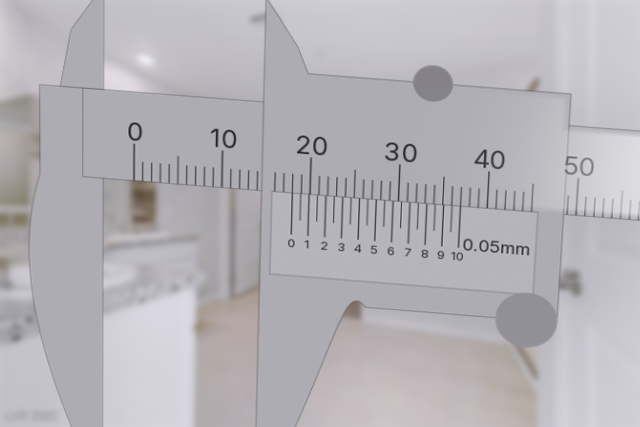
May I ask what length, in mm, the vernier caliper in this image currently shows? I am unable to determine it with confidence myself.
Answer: 18.0 mm
